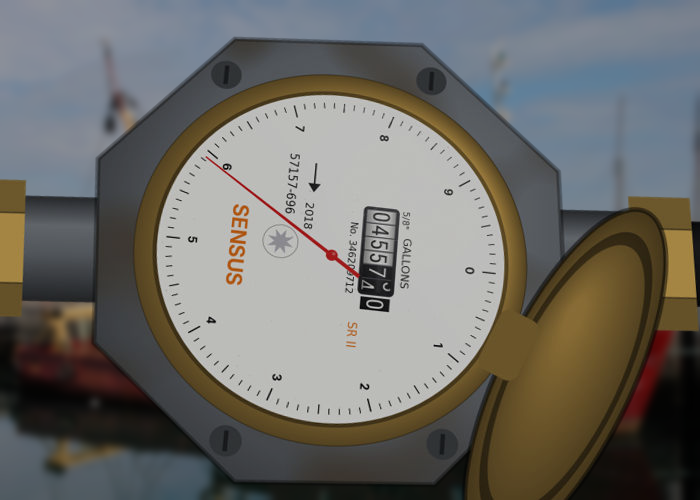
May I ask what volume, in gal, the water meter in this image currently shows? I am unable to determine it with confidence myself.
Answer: 455735.9 gal
